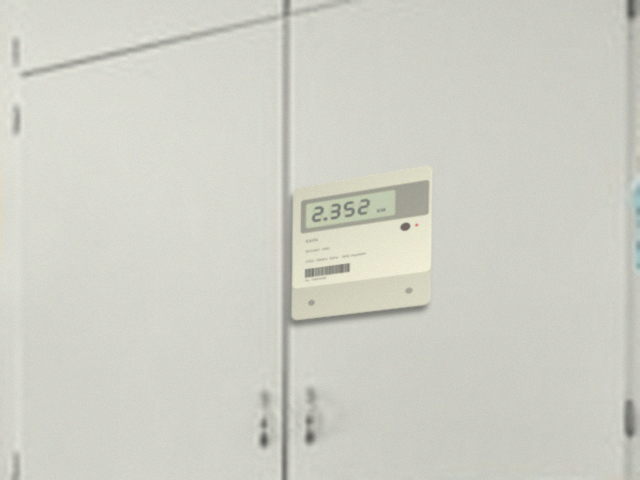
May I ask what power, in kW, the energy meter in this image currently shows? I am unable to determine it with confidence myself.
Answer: 2.352 kW
